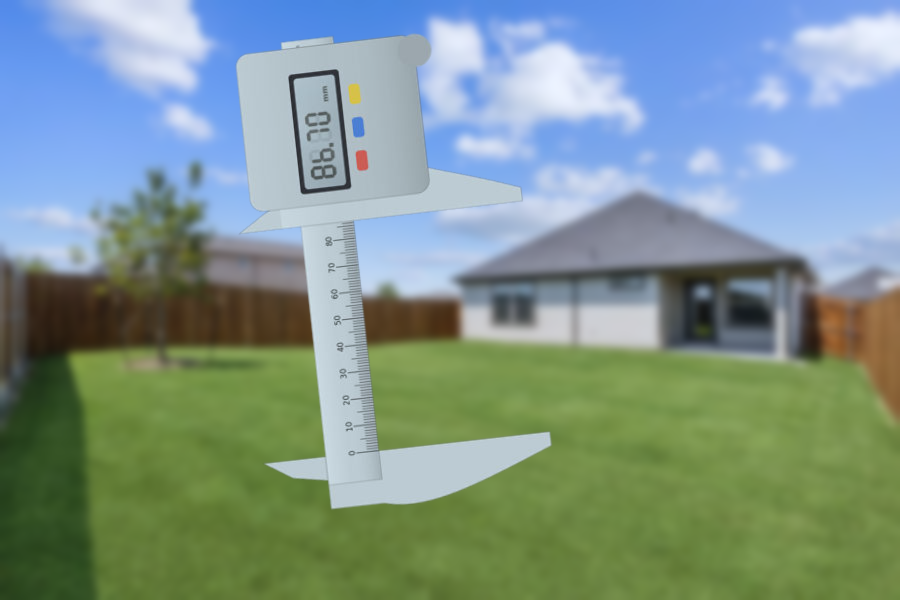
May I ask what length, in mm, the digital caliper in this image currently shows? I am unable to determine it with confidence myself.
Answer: 86.70 mm
